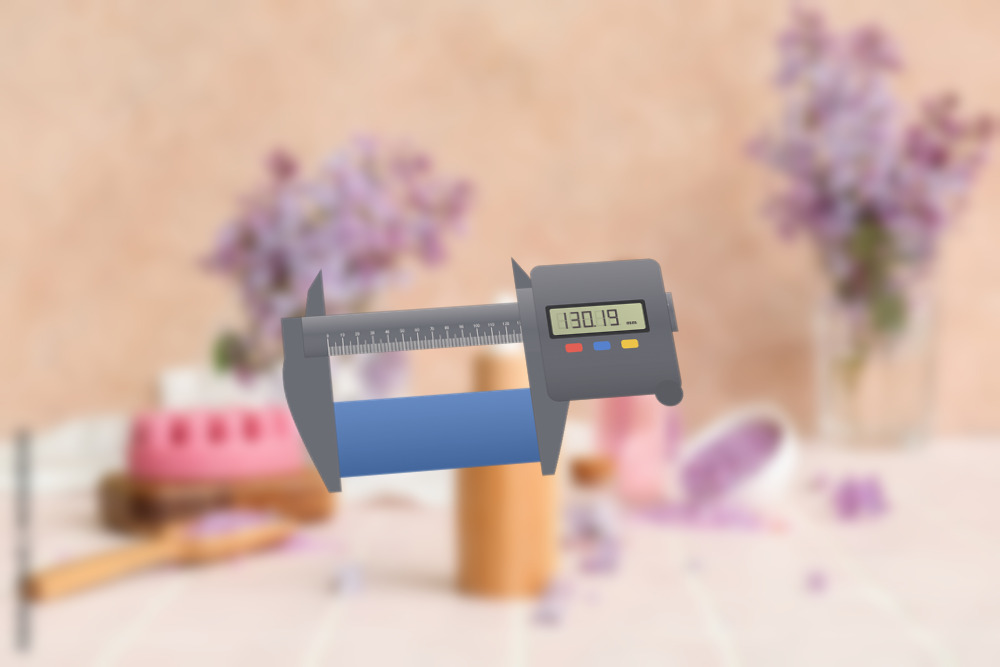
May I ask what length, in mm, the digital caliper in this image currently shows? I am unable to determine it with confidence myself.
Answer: 130.19 mm
